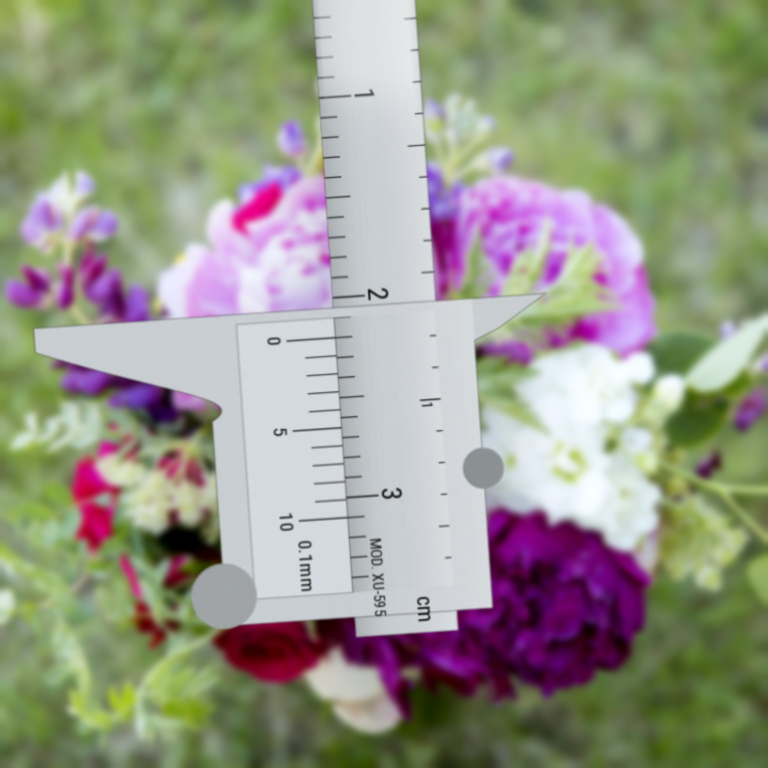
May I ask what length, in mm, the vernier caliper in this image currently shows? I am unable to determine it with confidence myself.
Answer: 22.0 mm
